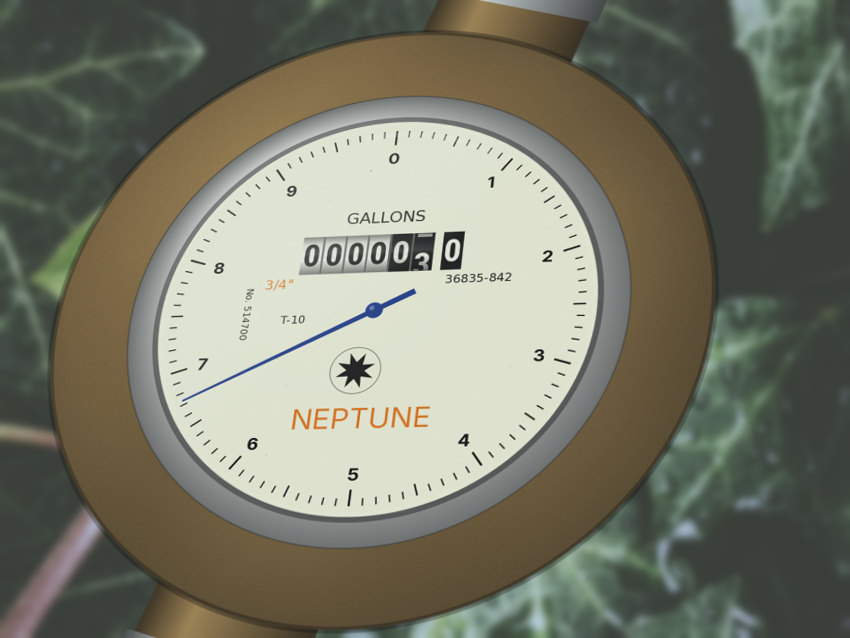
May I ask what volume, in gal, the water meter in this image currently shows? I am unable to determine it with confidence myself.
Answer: 26.7 gal
